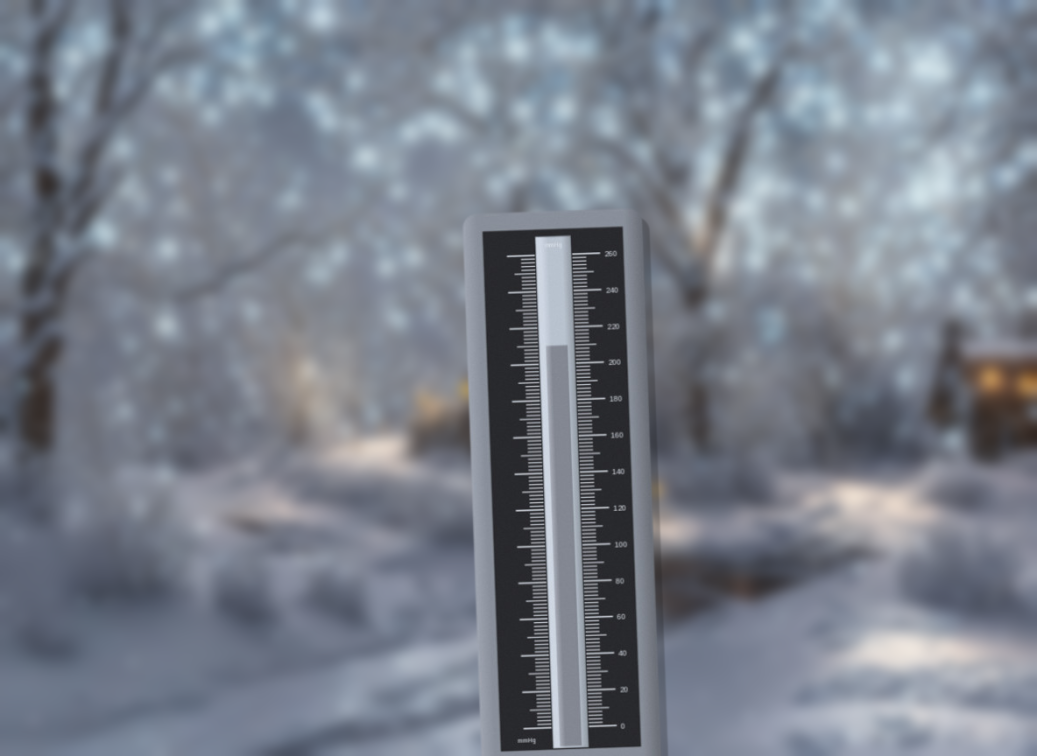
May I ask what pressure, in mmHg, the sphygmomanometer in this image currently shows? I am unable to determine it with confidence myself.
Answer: 210 mmHg
